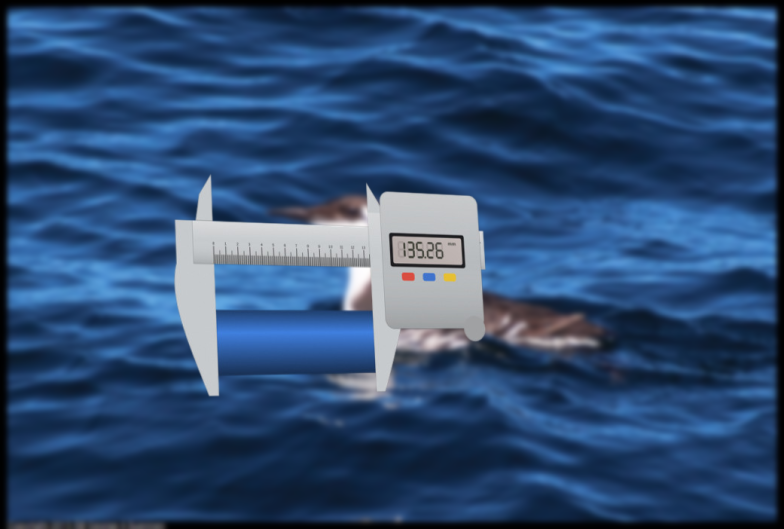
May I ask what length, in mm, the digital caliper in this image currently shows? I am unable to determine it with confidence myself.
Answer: 135.26 mm
